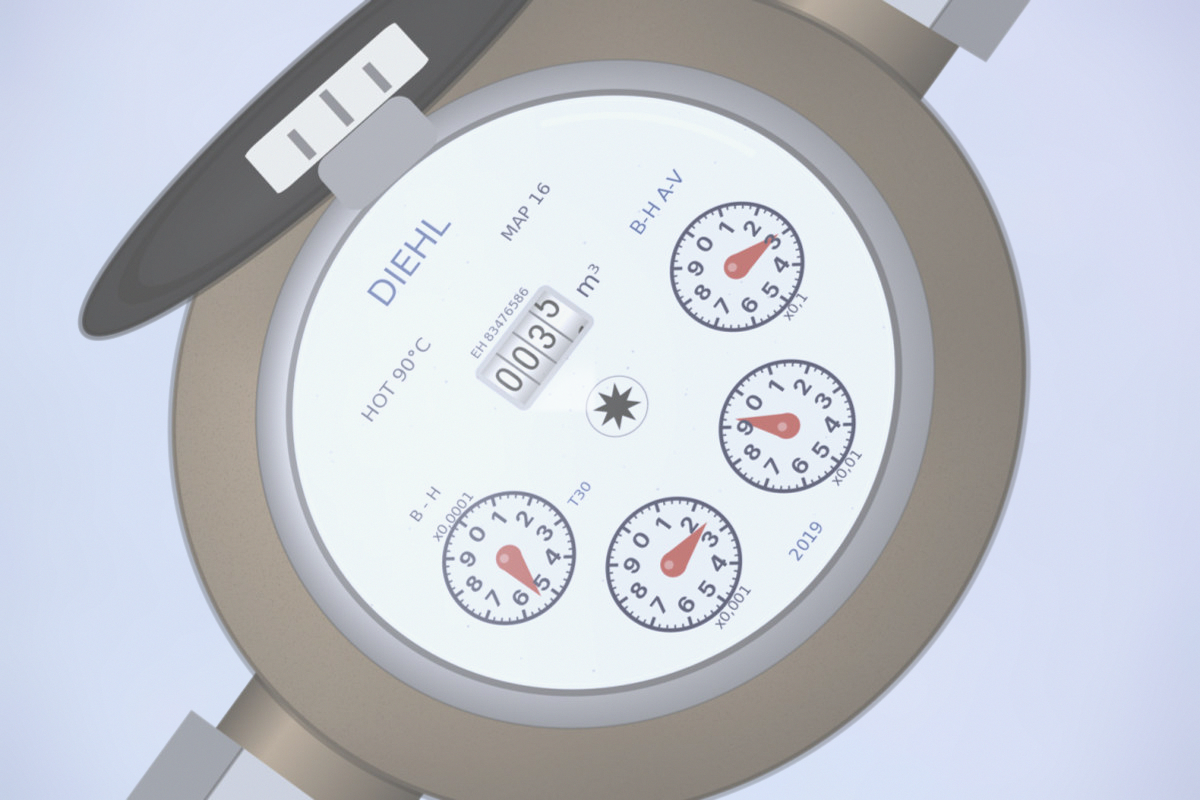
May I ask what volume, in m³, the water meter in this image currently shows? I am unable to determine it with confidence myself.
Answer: 35.2925 m³
